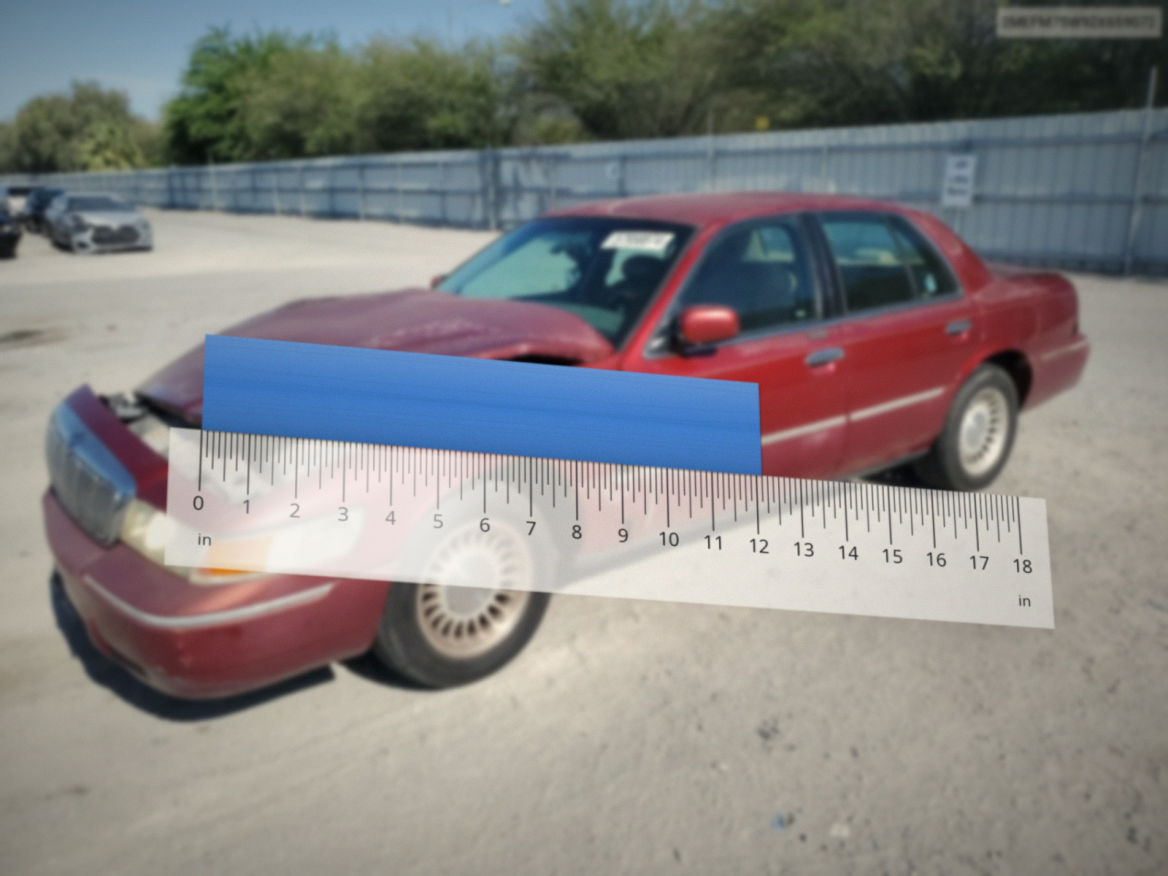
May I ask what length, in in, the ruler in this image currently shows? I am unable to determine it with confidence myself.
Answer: 12.125 in
